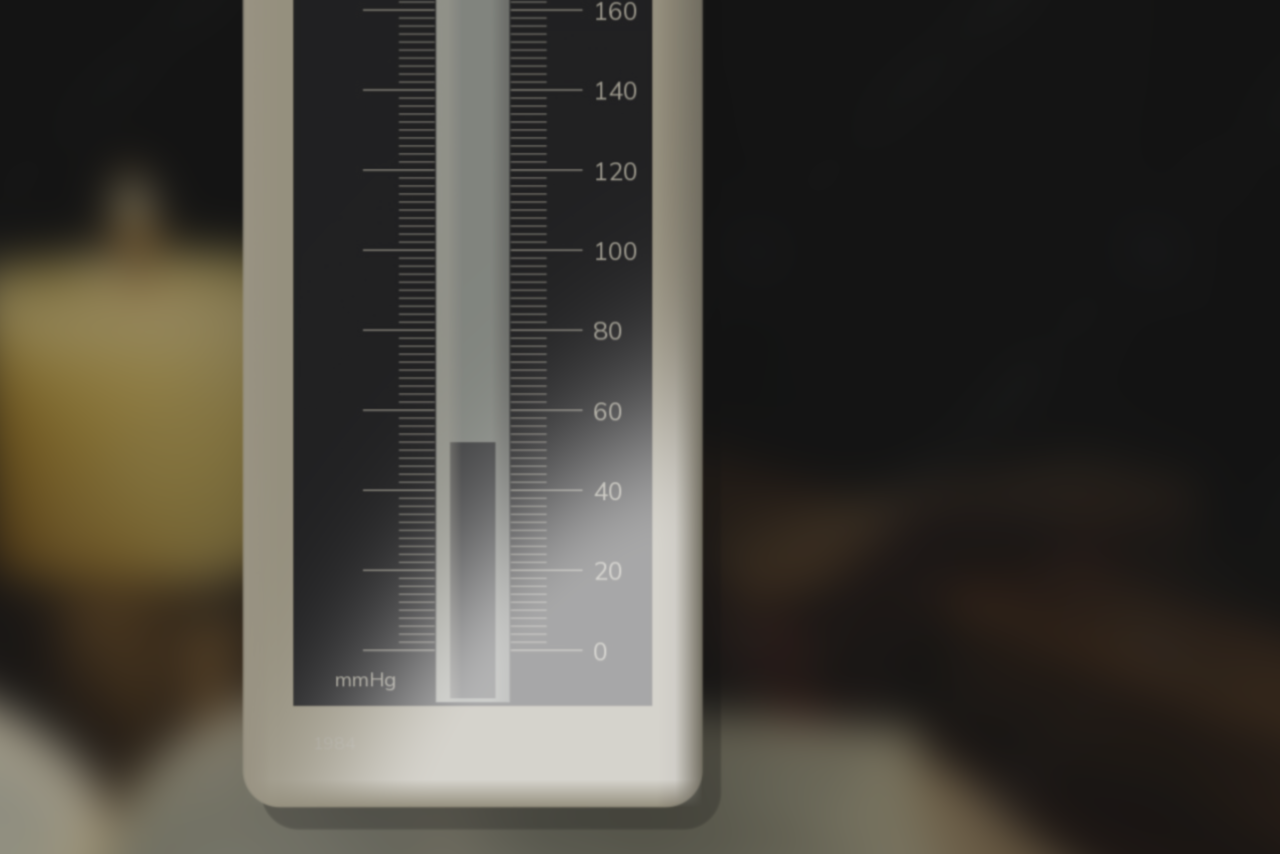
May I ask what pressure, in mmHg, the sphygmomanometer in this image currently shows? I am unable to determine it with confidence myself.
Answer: 52 mmHg
